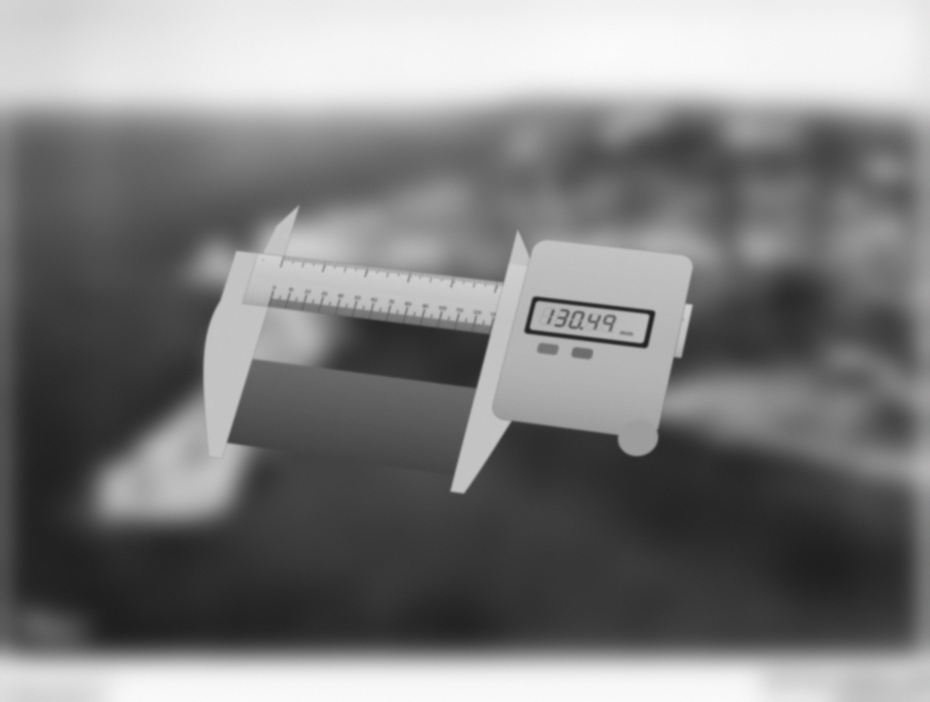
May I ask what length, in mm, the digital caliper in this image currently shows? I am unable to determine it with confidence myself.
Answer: 130.49 mm
